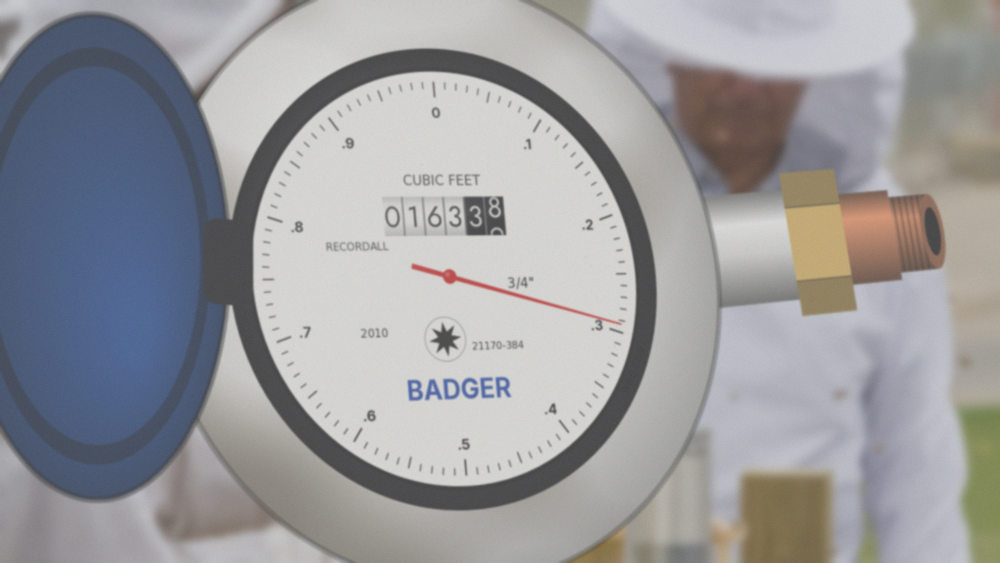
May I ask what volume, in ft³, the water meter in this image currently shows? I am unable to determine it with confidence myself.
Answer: 16338.29 ft³
